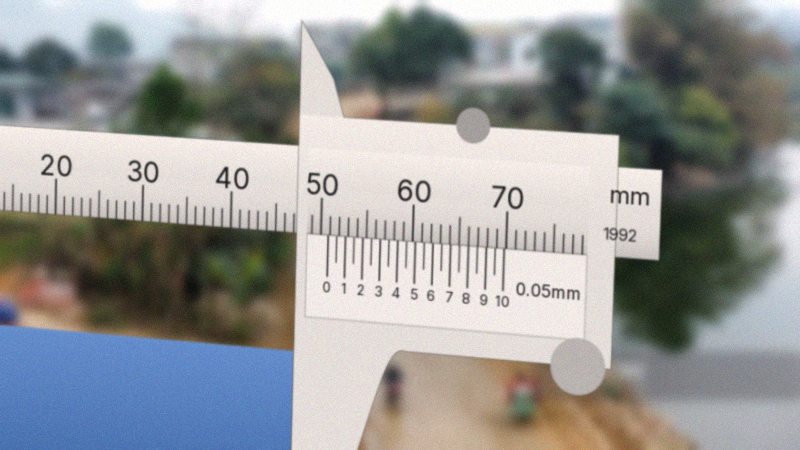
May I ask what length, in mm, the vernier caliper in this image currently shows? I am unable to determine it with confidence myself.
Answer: 50.8 mm
